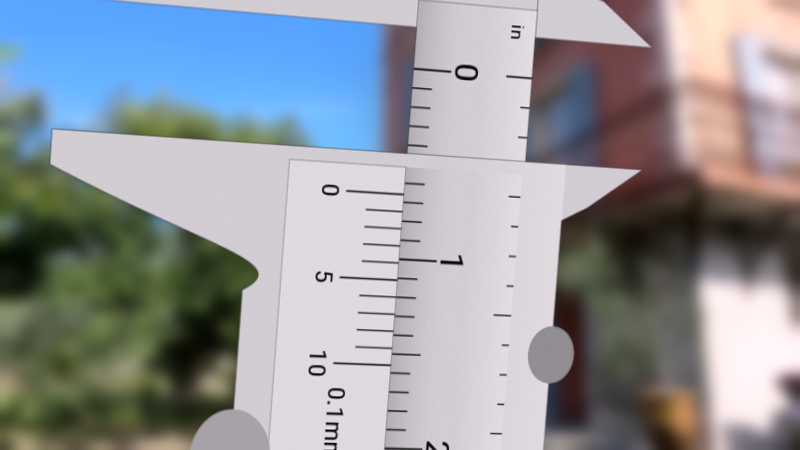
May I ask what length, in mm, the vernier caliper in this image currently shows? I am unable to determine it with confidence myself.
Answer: 6.6 mm
